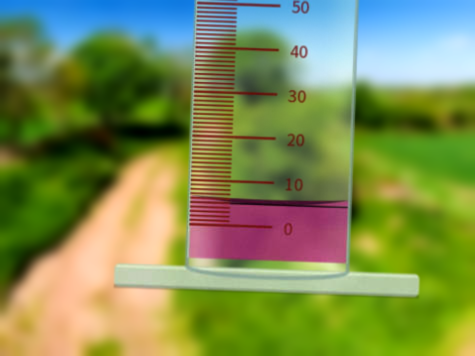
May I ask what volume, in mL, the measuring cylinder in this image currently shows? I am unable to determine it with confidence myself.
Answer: 5 mL
